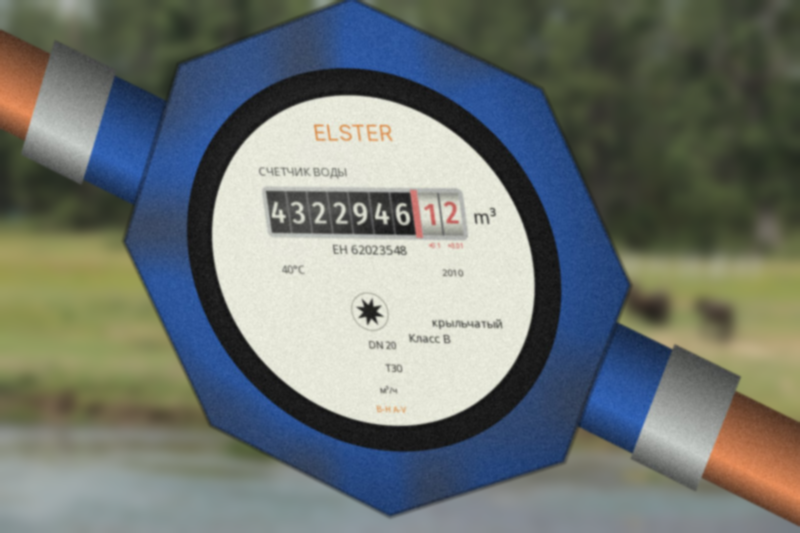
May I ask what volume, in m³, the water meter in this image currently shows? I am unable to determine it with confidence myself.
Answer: 4322946.12 m³
